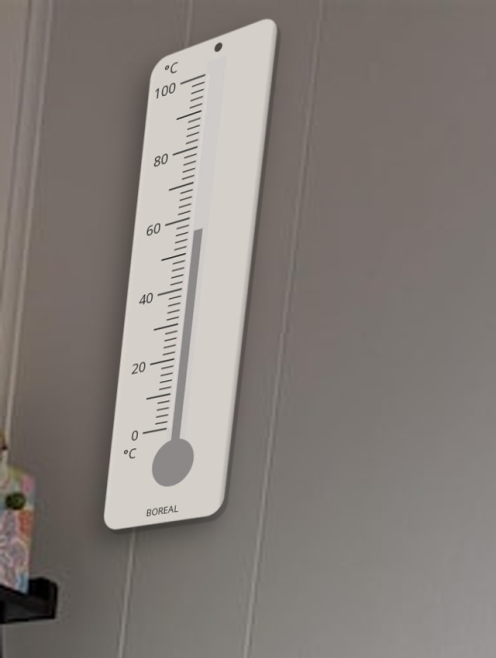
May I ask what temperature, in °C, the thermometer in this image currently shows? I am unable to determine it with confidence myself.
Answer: 56 °C
